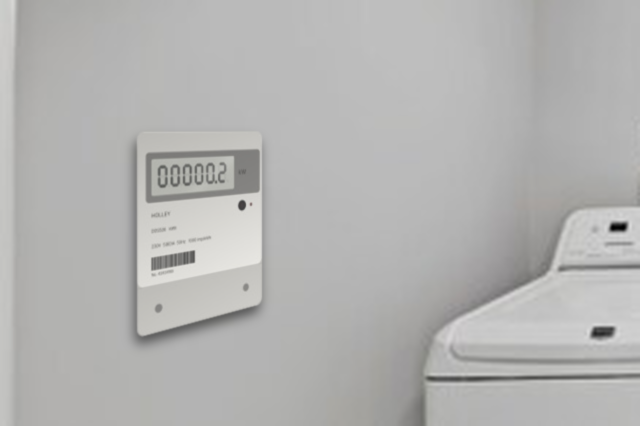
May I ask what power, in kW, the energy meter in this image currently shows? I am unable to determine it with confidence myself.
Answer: 0.2 kW
